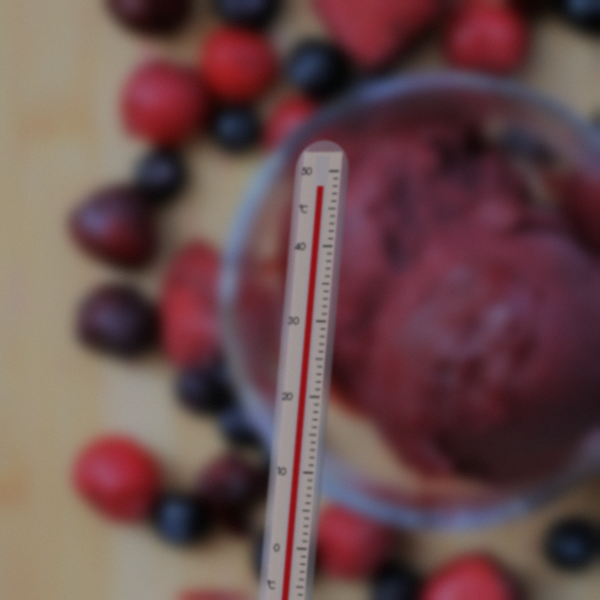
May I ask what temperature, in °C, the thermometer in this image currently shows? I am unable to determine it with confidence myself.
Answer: 48 °C
